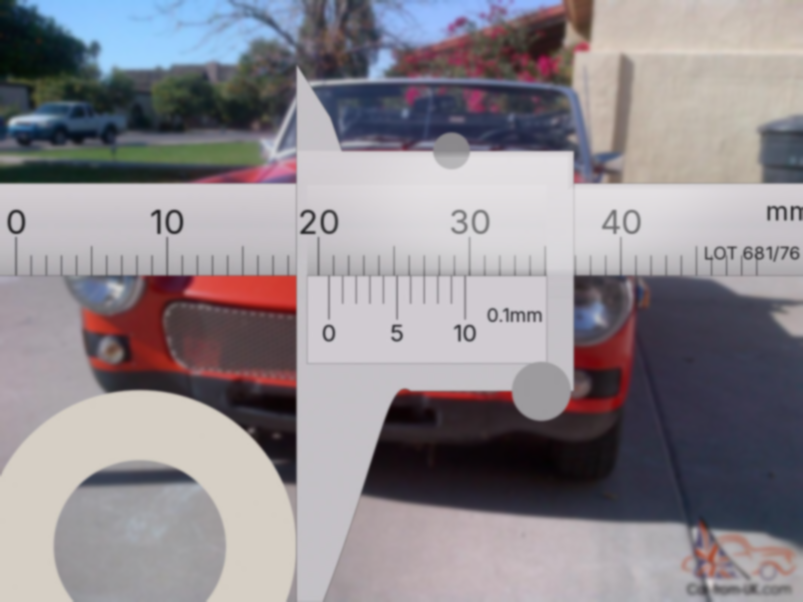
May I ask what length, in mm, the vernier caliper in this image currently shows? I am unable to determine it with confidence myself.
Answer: 20.7 mm
